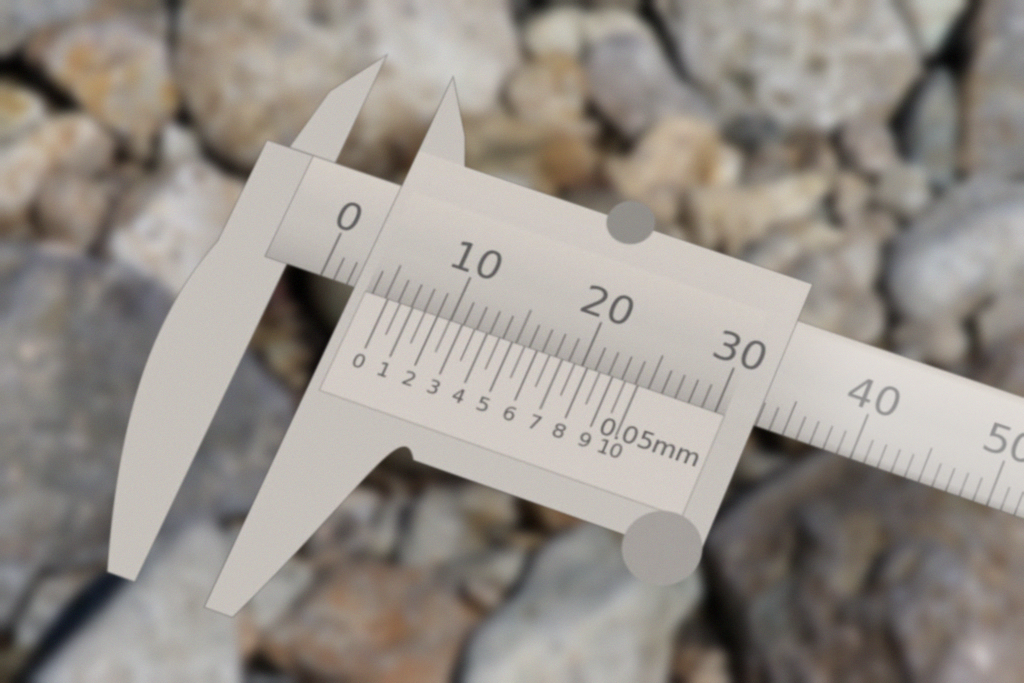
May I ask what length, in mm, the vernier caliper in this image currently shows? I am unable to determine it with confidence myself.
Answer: 5.2 mm
